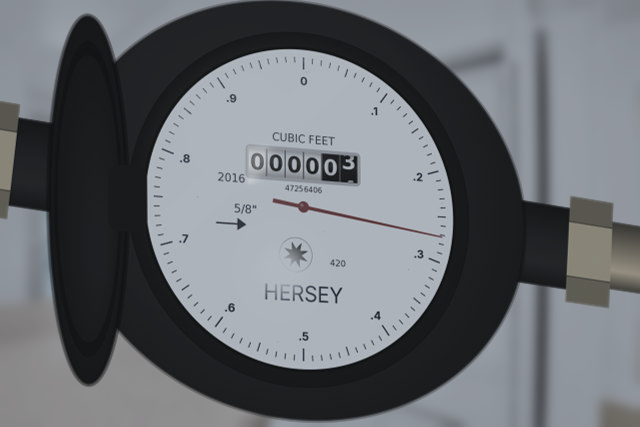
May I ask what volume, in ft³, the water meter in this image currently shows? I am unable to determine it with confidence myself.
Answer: 3.27 ft³
